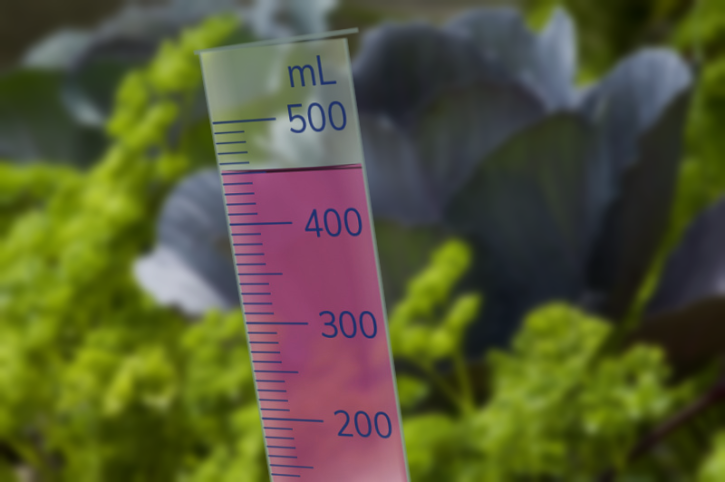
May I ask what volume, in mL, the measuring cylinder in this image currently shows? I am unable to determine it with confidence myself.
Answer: 450 mL
